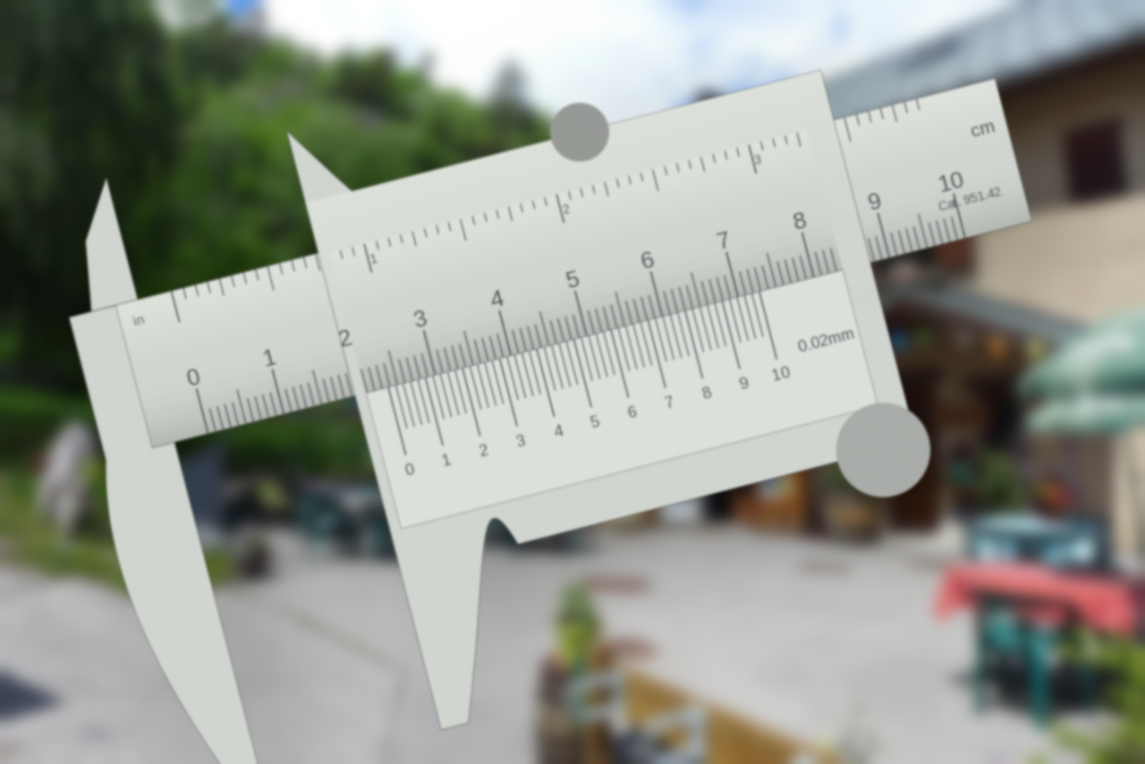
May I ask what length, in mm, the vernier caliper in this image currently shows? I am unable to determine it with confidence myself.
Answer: 23.8 mm
